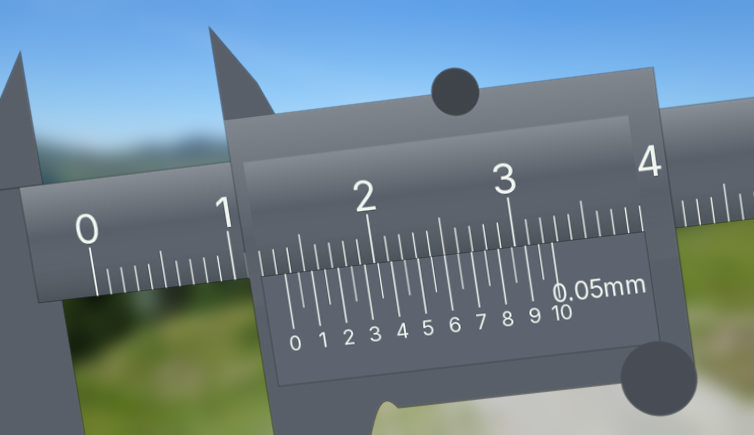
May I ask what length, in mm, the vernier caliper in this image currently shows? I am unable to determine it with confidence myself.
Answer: 13.6 mm
